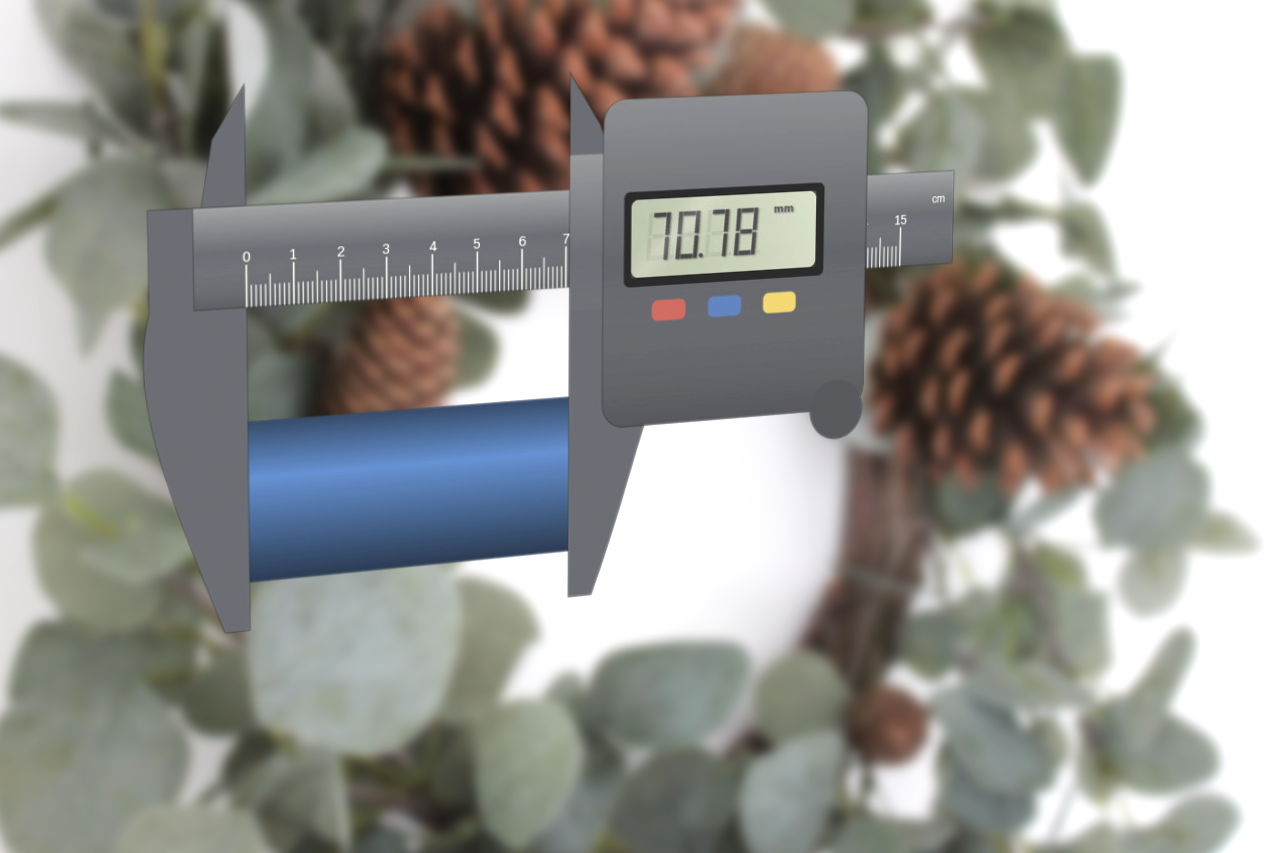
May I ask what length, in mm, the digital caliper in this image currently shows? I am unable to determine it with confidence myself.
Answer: 70.78 mm
